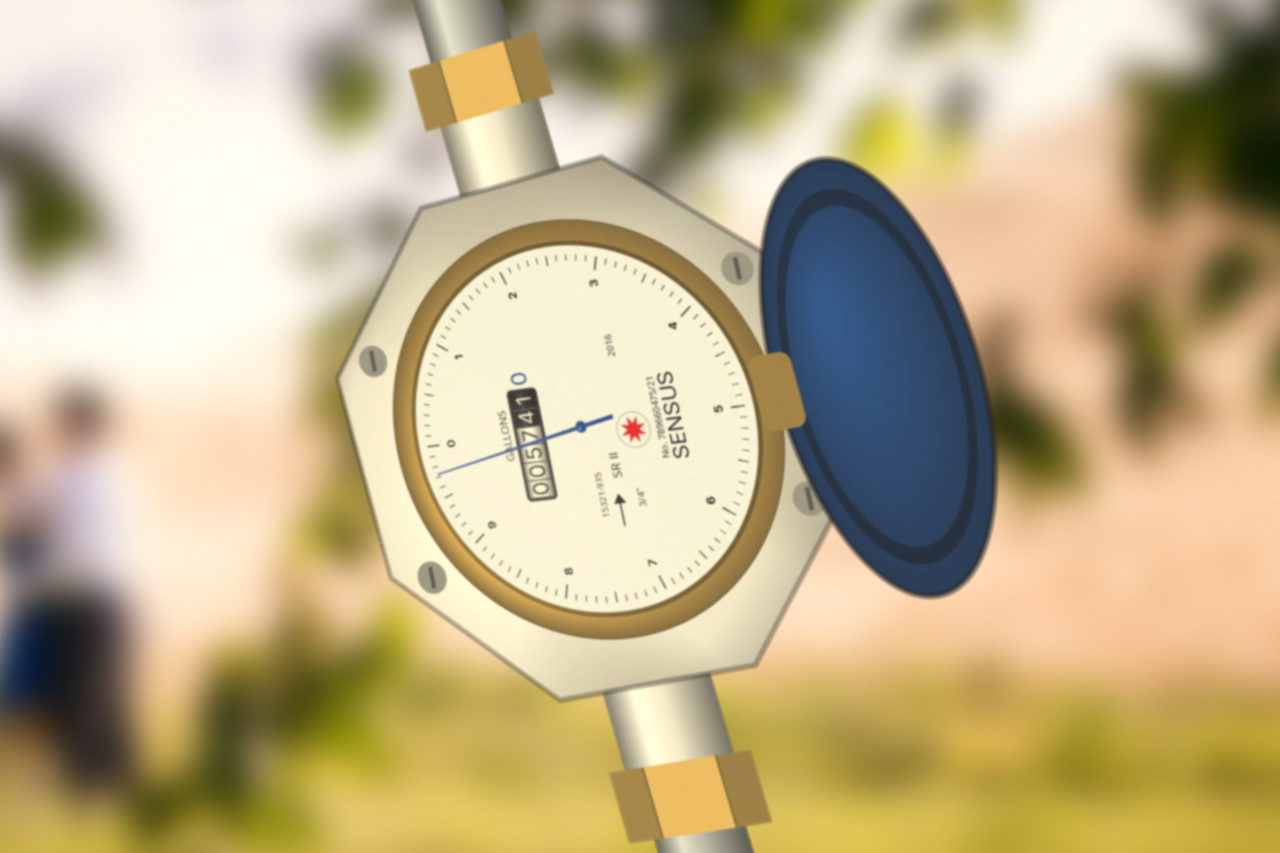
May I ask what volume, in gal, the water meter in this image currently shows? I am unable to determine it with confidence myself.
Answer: 57409.7 gal
